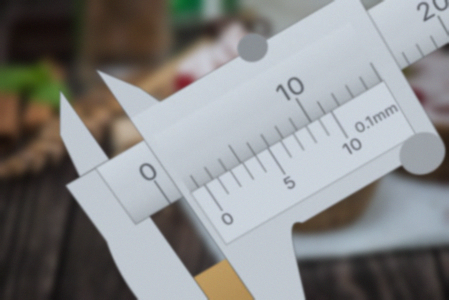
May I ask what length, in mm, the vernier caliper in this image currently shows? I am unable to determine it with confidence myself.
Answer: 2.4 mm
